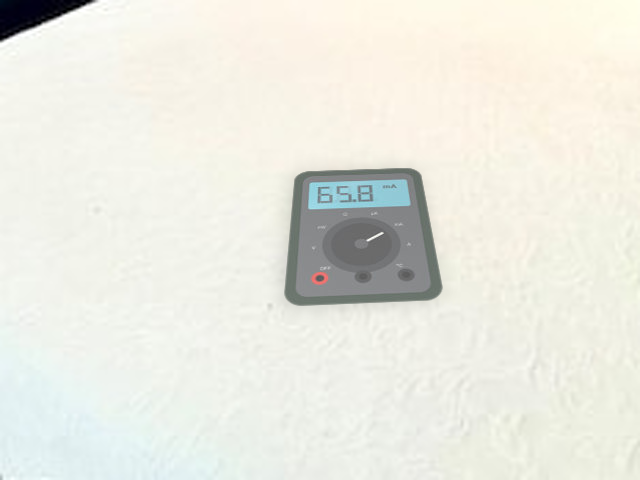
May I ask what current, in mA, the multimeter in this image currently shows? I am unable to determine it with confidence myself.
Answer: 65.8 mA
